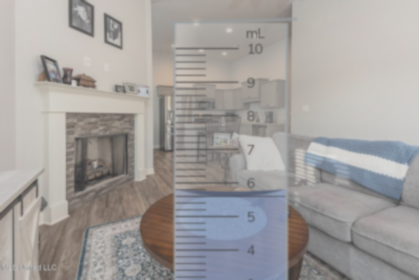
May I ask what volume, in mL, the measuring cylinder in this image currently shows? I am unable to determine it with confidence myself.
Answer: 5.6 mL
